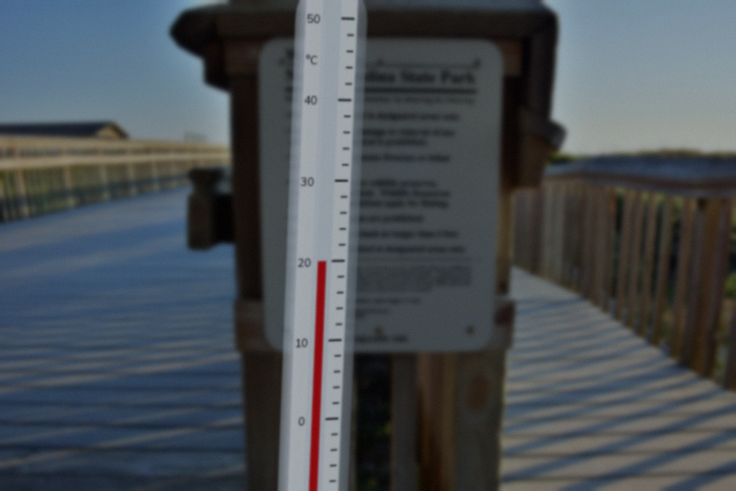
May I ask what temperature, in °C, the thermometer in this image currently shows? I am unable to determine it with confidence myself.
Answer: 20 °C
